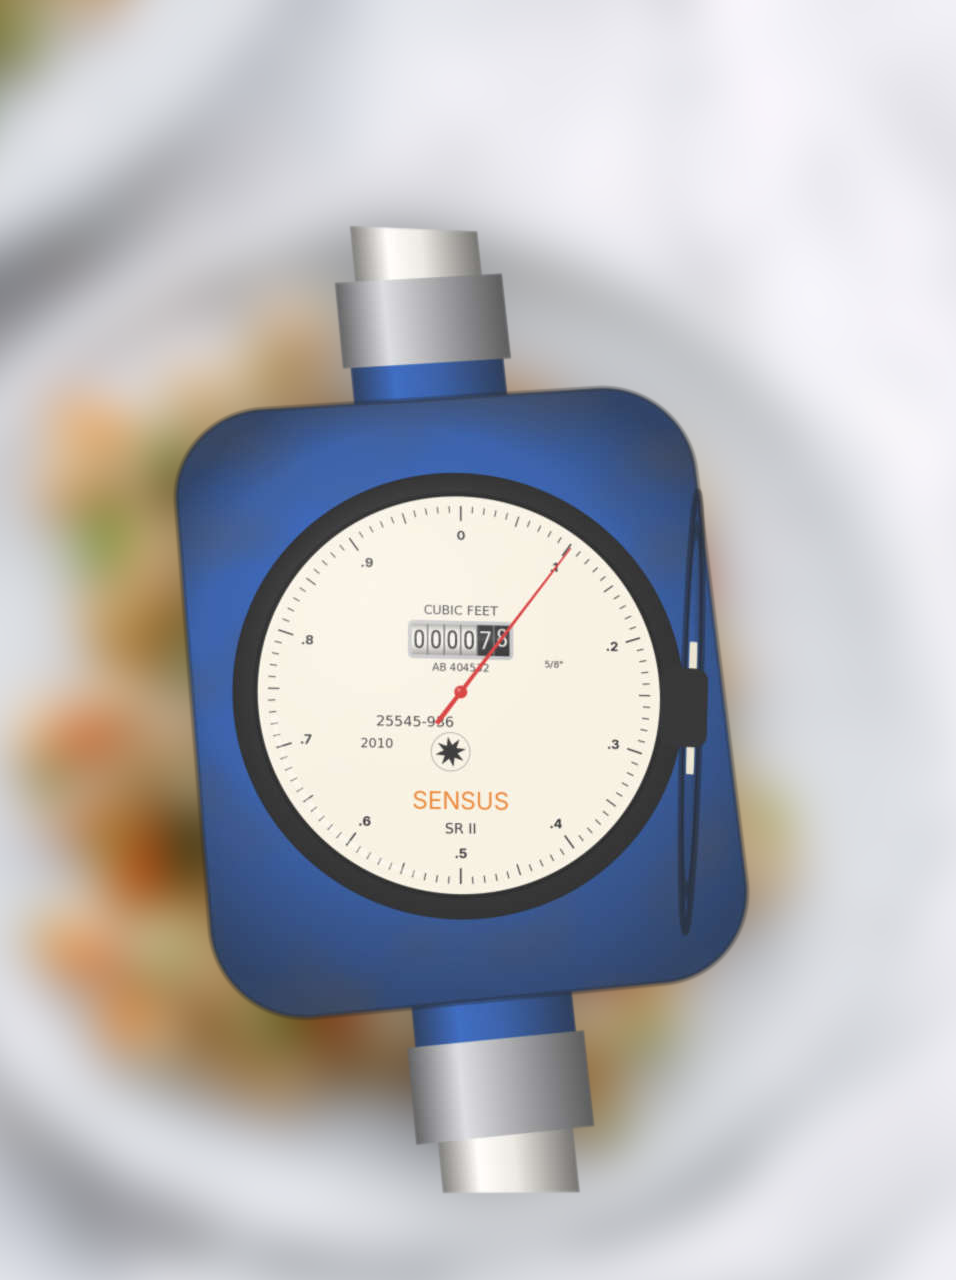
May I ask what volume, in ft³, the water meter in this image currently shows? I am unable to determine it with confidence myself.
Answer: 78.10 ft³
